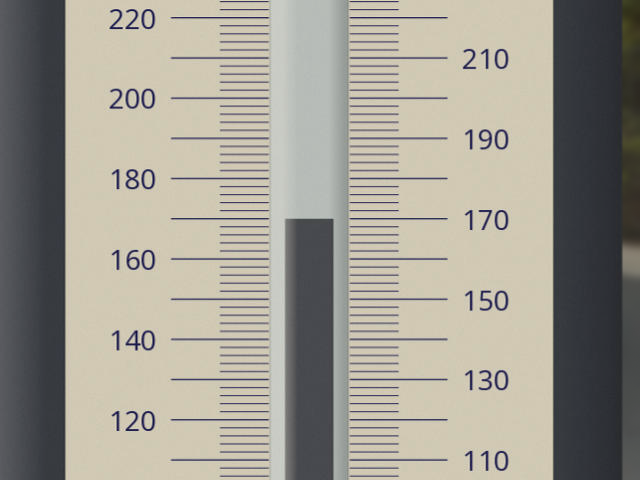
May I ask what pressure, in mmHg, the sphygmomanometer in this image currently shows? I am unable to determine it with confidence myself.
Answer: 170 mmHg
